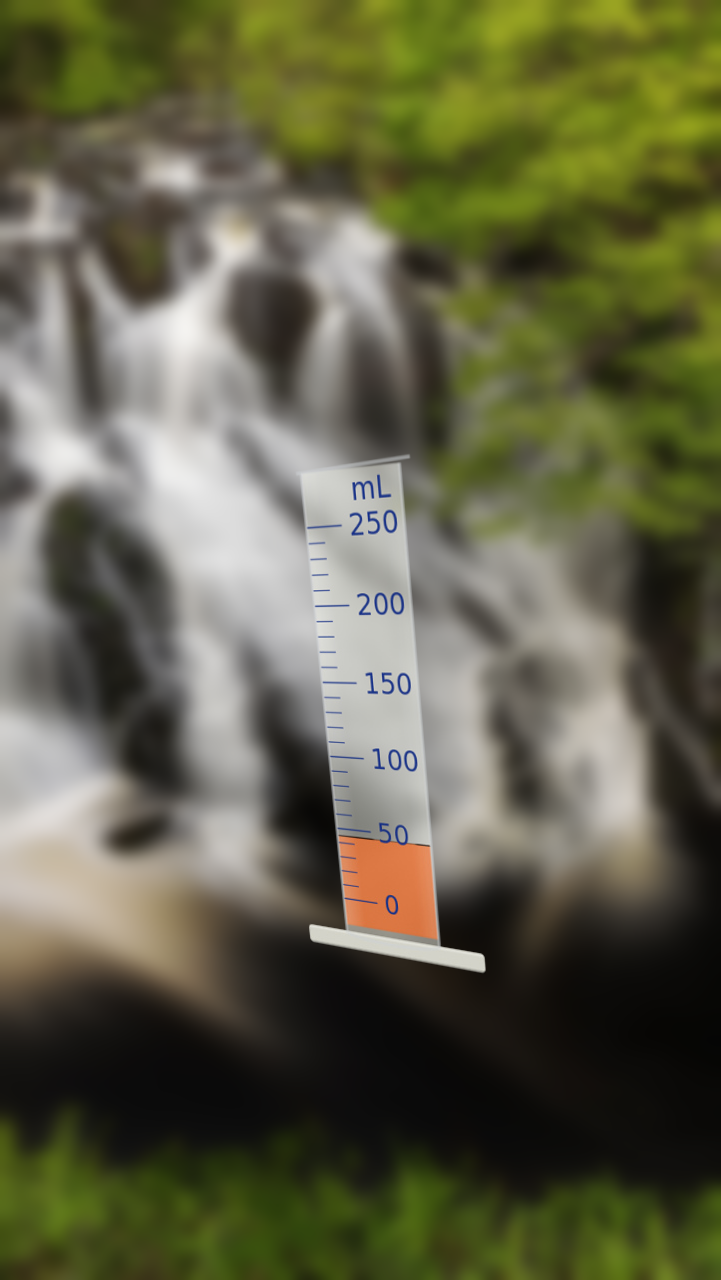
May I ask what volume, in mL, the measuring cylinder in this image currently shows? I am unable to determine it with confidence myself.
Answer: 45 mL
